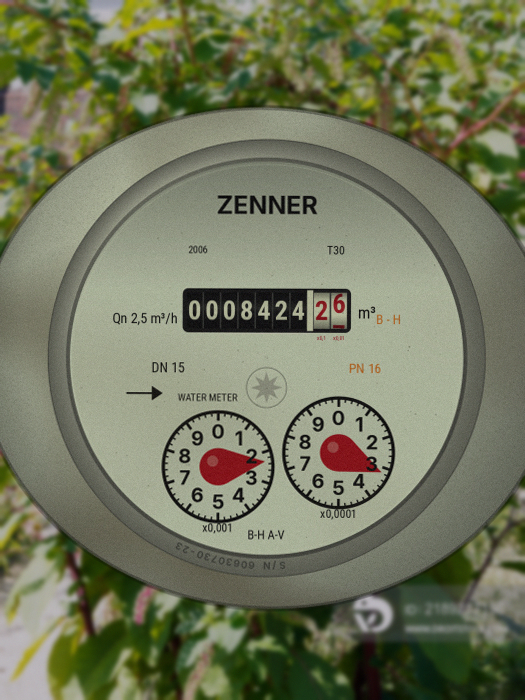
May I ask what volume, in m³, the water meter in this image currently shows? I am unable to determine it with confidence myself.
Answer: 8424.2623 m³
